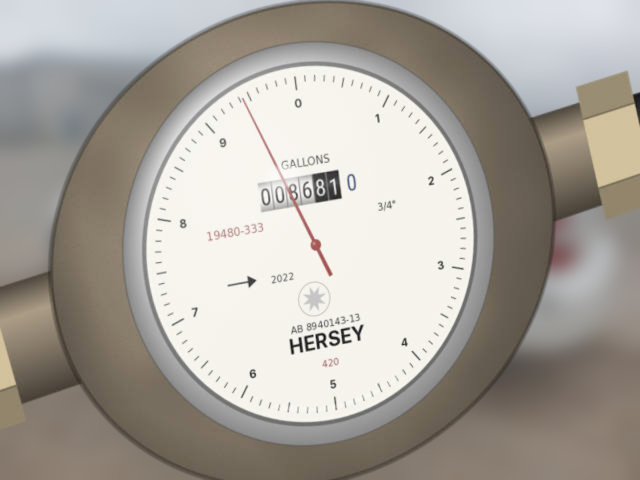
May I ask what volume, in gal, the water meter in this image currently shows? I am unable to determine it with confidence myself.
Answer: 86809.4 gal
